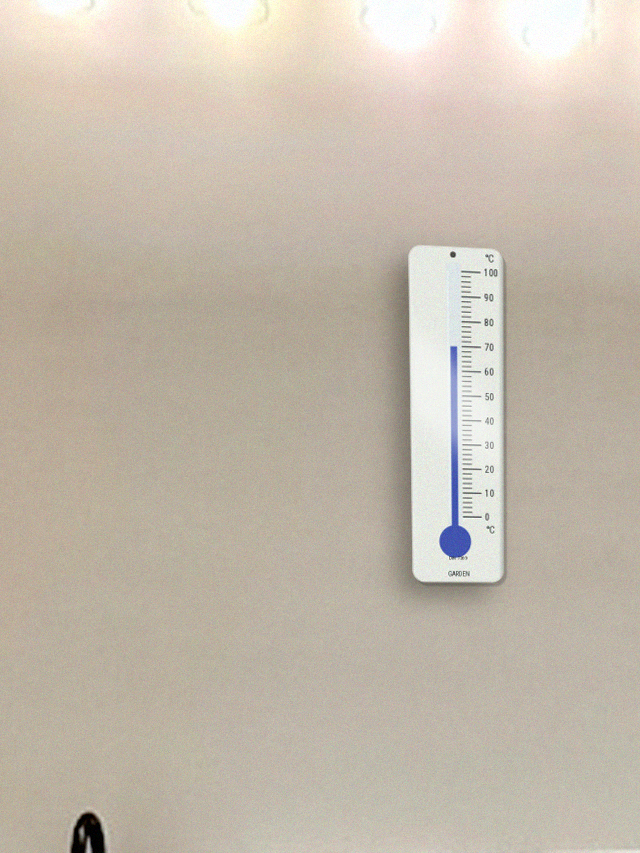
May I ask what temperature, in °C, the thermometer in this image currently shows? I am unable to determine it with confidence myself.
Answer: 70 °C
